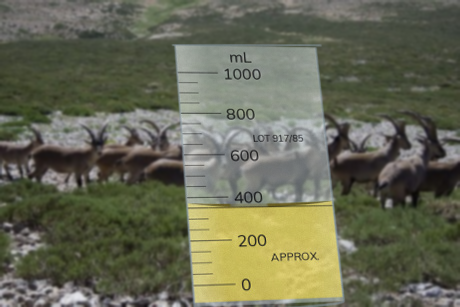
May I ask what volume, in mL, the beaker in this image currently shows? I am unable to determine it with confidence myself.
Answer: 350 mL
